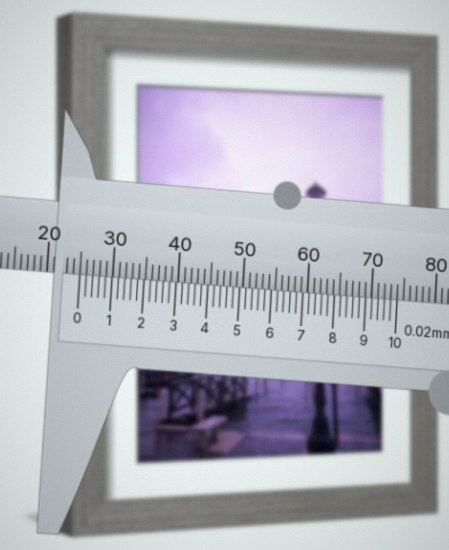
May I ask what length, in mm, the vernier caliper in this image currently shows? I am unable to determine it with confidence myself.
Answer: 25.0 mm
